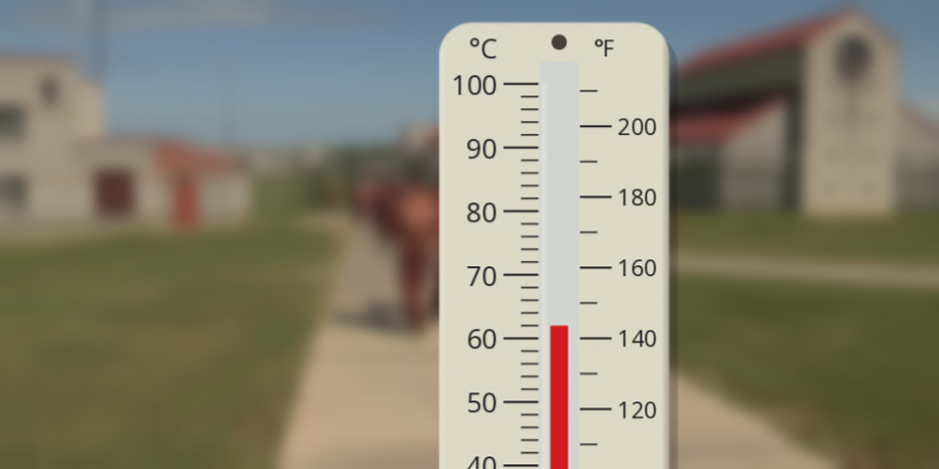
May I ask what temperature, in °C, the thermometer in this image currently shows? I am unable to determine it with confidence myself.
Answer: 62 °C
